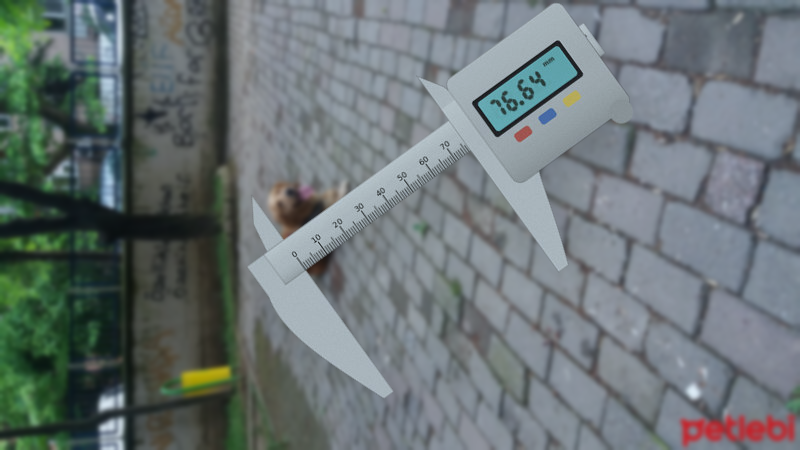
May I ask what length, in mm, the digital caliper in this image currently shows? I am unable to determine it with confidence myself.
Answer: 76.64 mm
